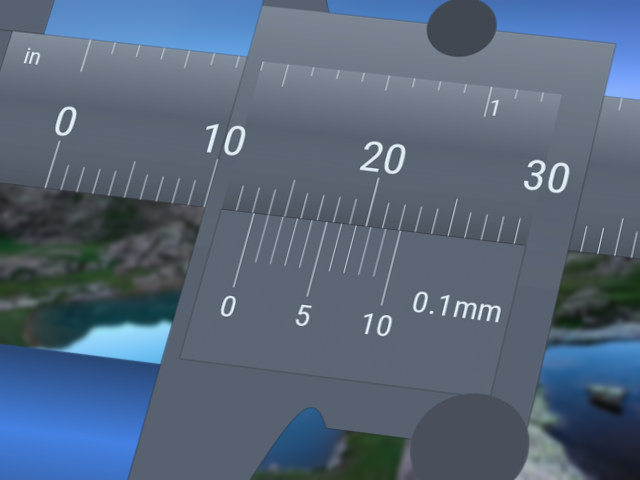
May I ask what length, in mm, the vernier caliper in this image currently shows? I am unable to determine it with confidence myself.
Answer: 13.1 mm
